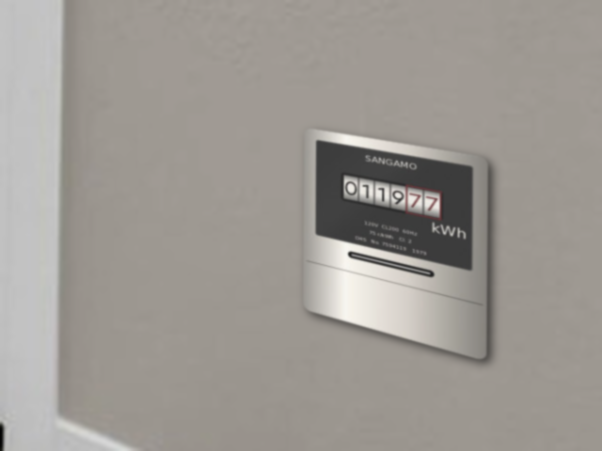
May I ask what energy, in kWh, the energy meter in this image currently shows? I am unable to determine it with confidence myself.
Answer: 119.77 kWh
